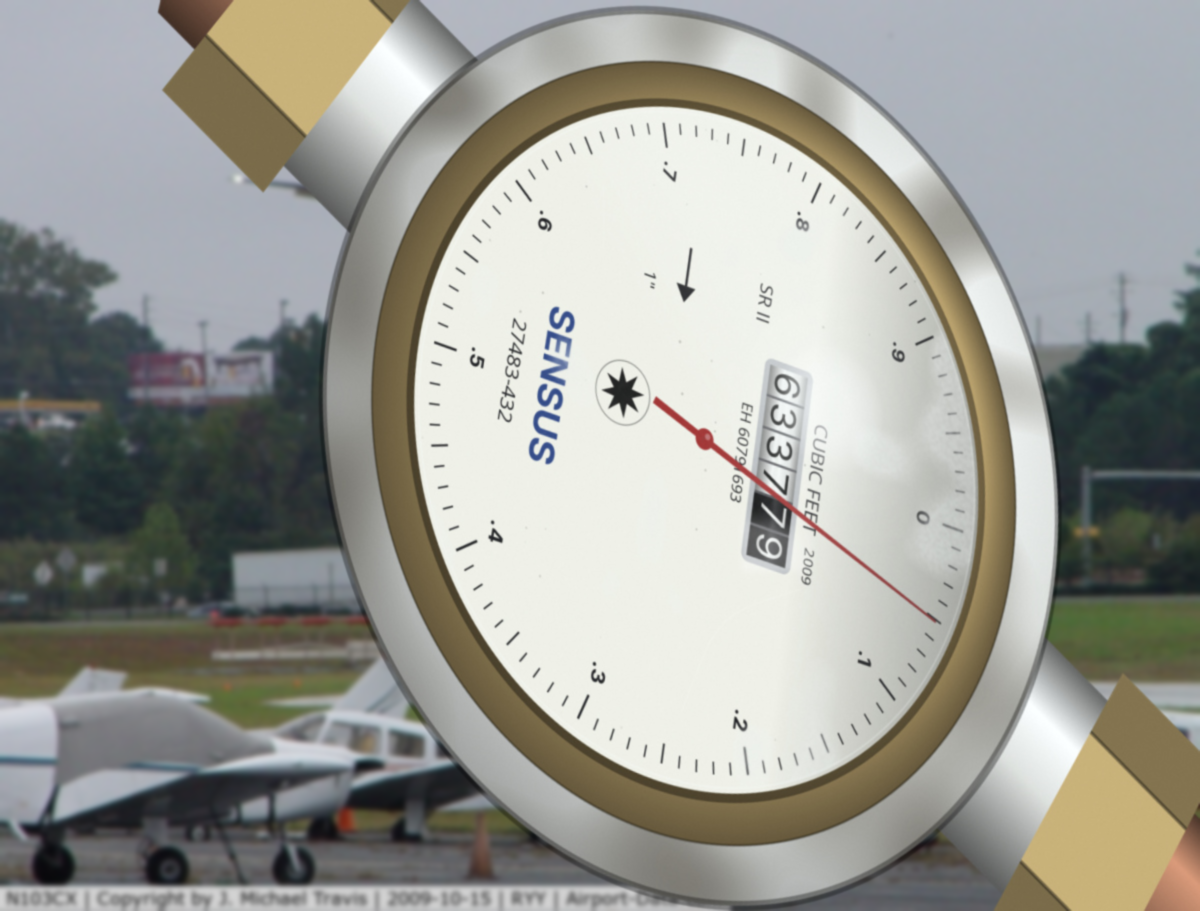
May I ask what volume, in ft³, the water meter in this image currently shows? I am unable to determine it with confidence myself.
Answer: 633779.05 ft³
